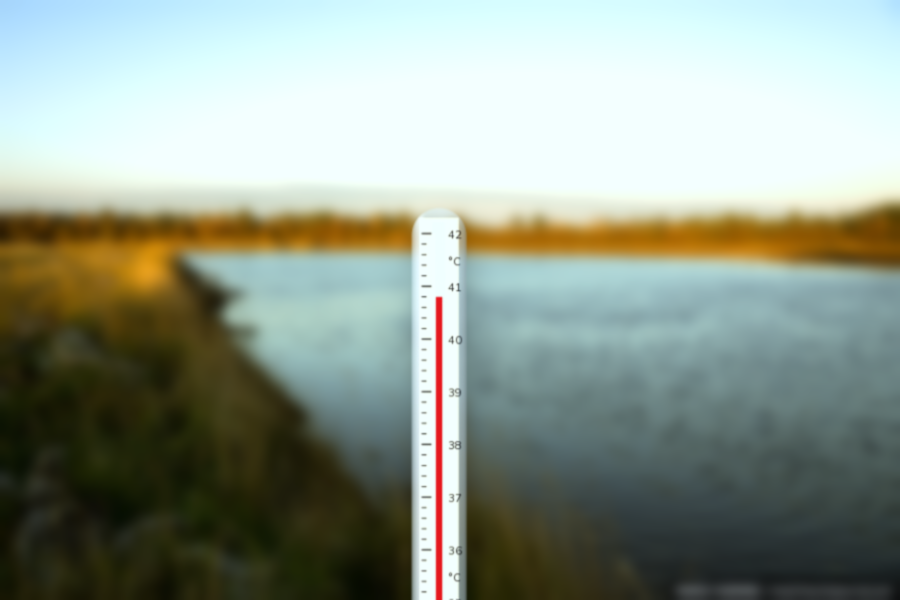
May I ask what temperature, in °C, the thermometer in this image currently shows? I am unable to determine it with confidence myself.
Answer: 40.8 °C
